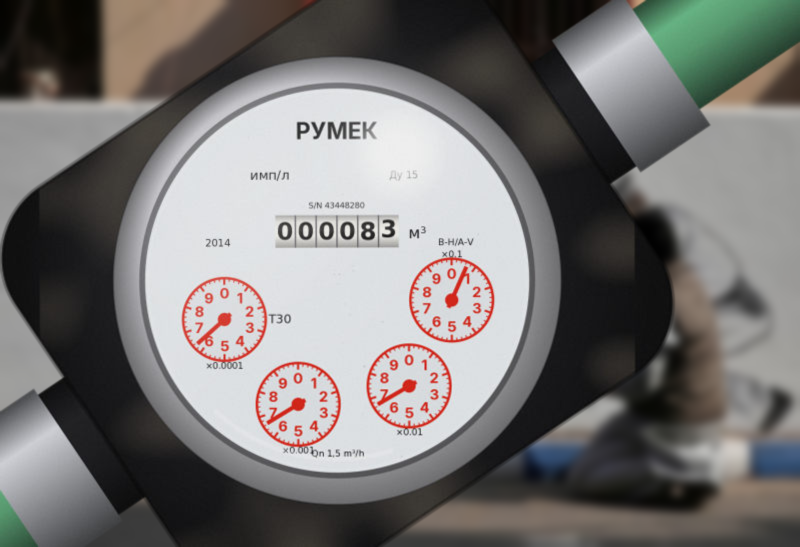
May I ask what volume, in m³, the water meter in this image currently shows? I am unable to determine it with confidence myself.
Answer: 83.0666 m³
